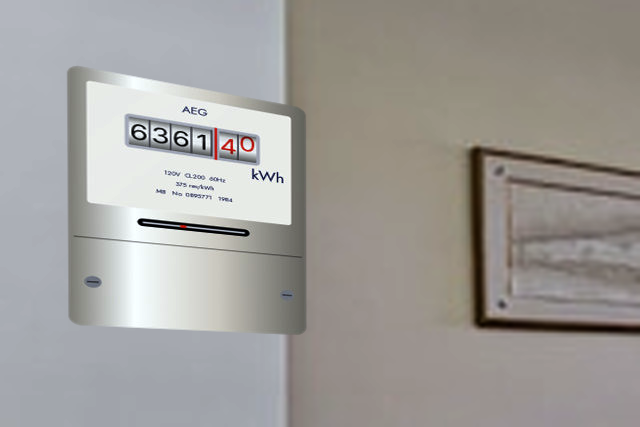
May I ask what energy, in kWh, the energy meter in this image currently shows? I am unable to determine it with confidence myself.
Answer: 6361.40 kWh
